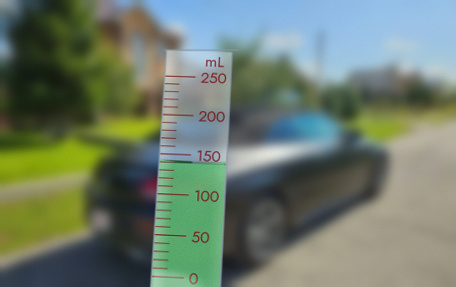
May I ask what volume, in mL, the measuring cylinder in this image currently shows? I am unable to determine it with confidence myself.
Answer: 140 mL
